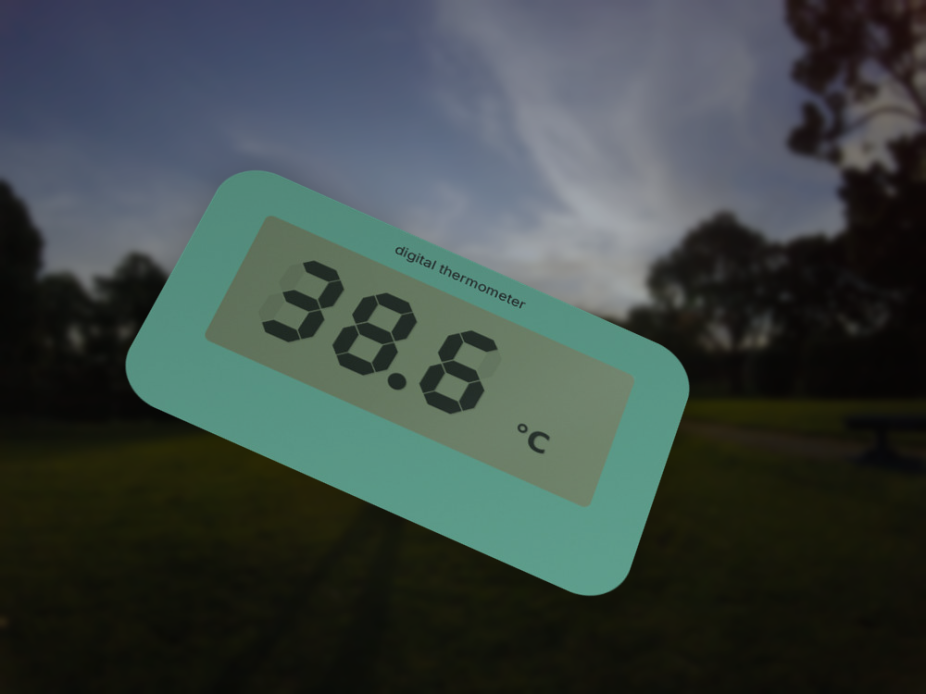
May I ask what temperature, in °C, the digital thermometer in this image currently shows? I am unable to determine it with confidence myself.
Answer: 38.6 °C
